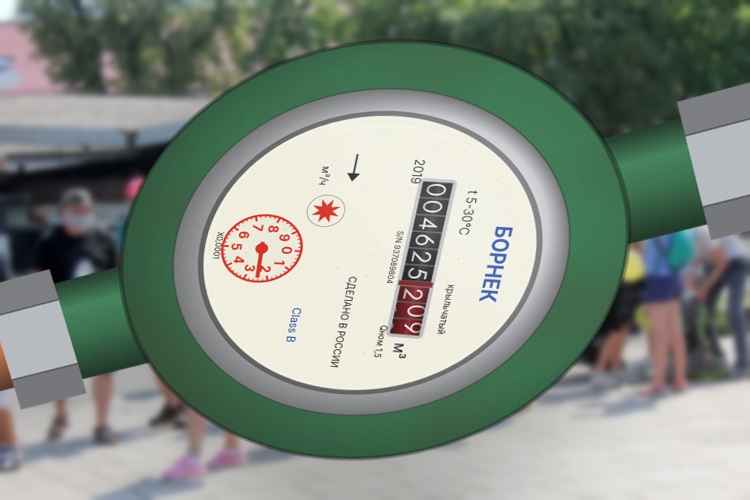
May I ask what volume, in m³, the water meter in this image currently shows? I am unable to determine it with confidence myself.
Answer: 4625.2092 m³
